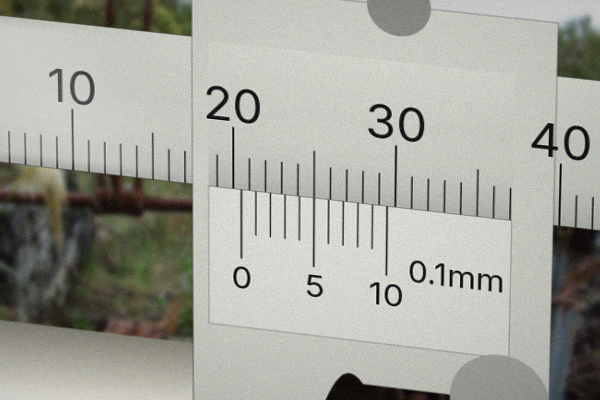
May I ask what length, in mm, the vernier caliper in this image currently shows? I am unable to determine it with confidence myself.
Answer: 20.5 mm
